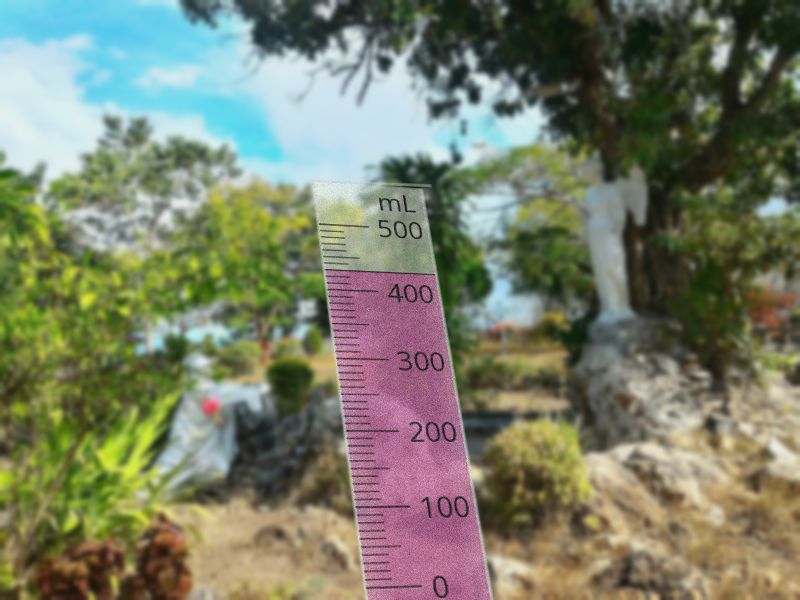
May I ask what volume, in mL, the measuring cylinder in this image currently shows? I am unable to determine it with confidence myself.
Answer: 430 mL
